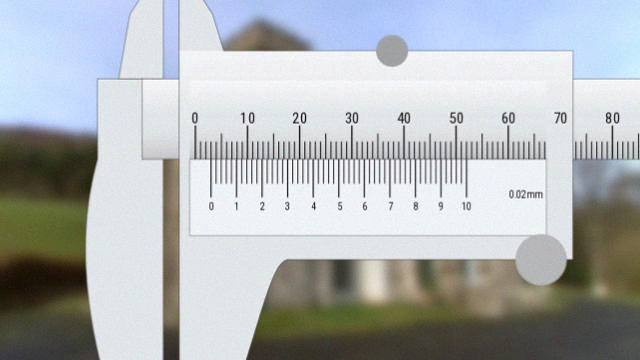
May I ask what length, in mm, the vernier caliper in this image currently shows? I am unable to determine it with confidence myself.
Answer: 3.0 mm
